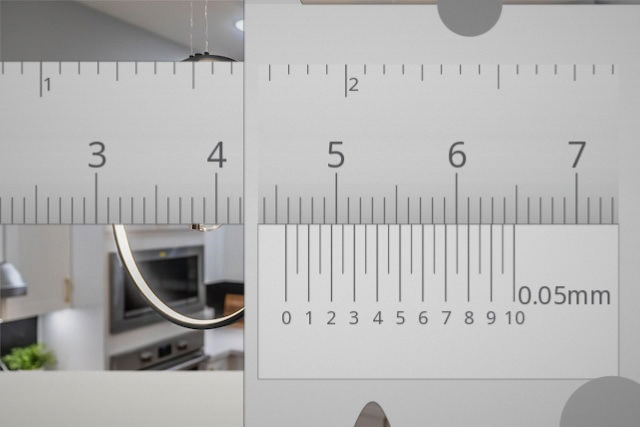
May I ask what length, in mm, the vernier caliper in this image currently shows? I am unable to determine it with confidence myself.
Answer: 45.8 mm
